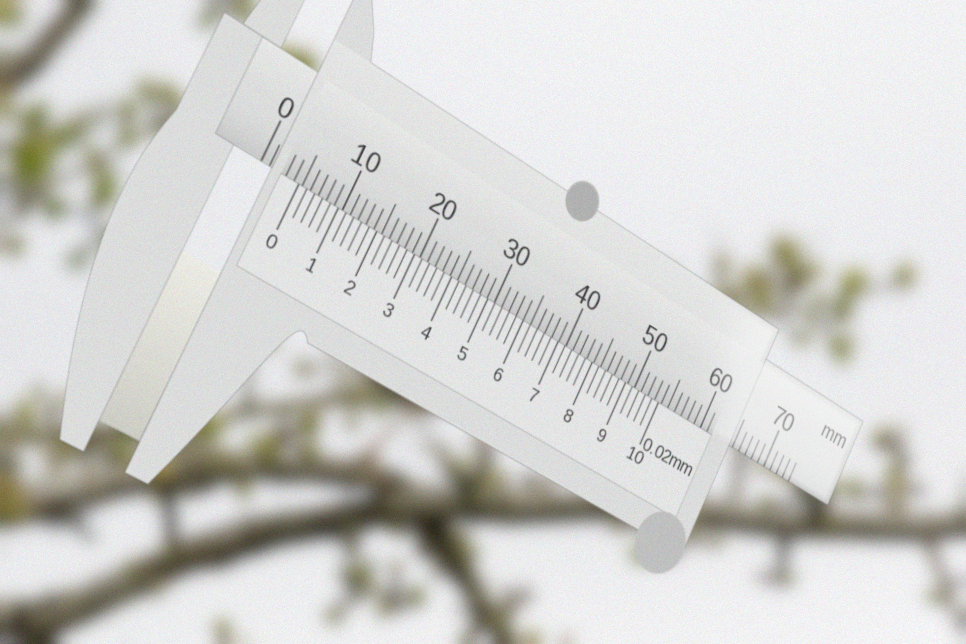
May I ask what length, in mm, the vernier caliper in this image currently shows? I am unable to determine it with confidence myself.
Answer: 4.6 mm
